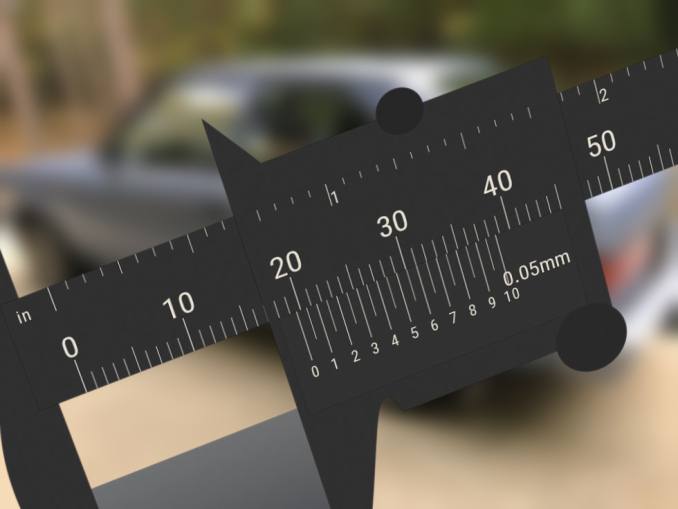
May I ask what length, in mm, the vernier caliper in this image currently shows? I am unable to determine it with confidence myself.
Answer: 19.6 mm
